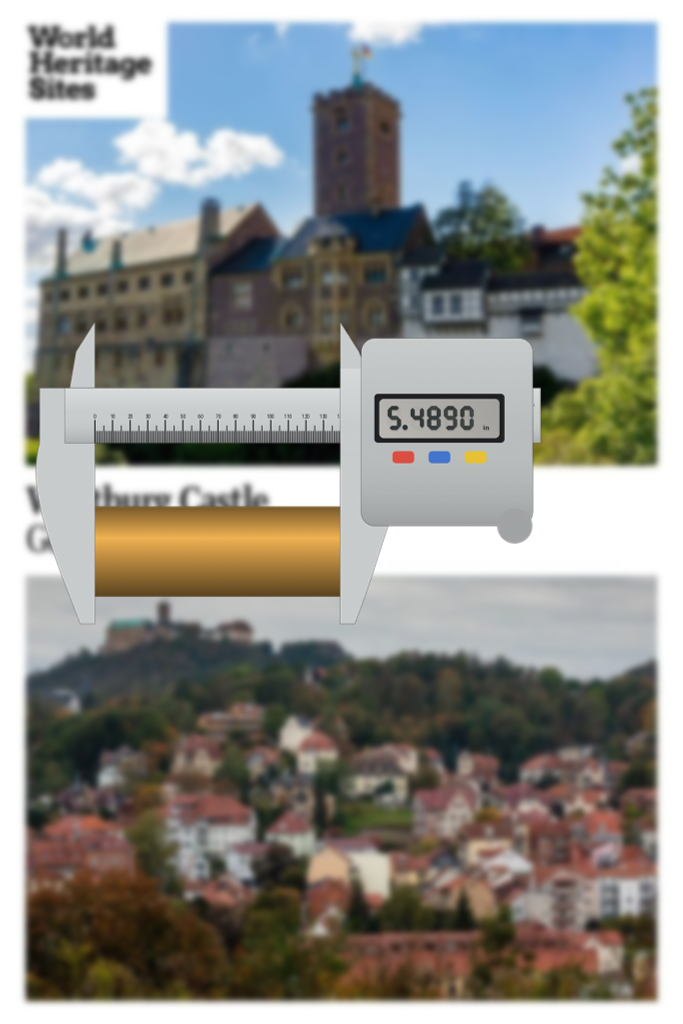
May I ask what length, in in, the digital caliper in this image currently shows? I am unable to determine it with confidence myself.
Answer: 5.4890 in
